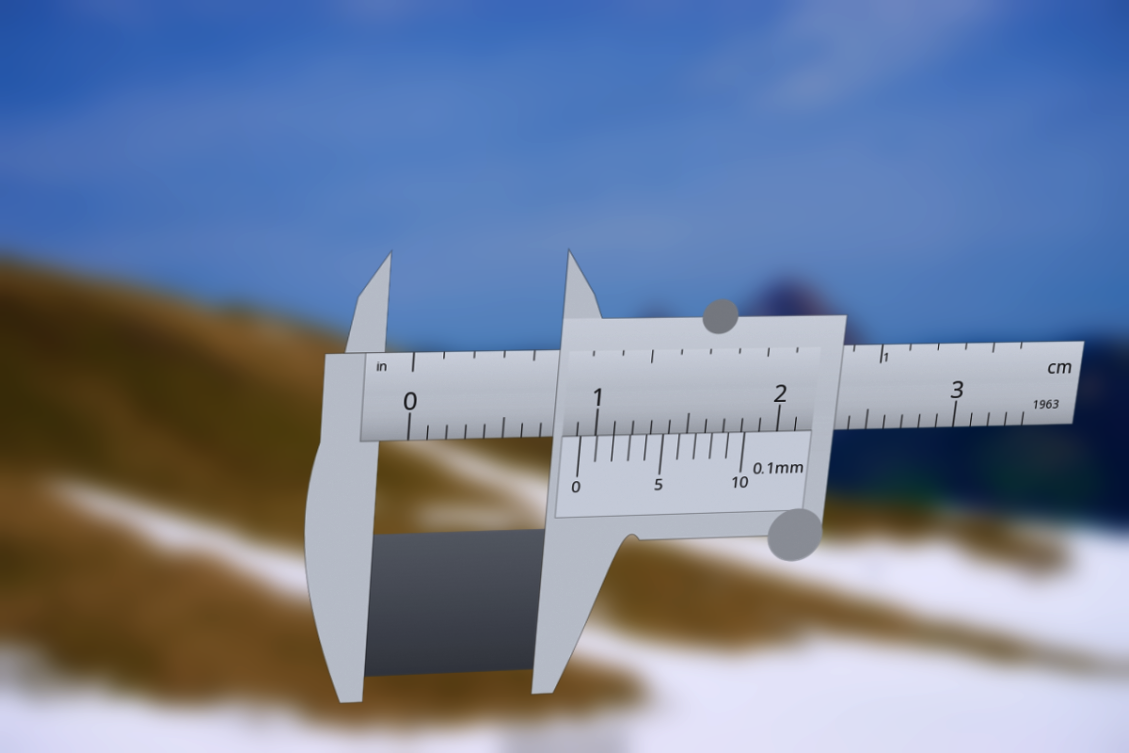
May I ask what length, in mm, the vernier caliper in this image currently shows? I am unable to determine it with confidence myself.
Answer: 9.2 mm
